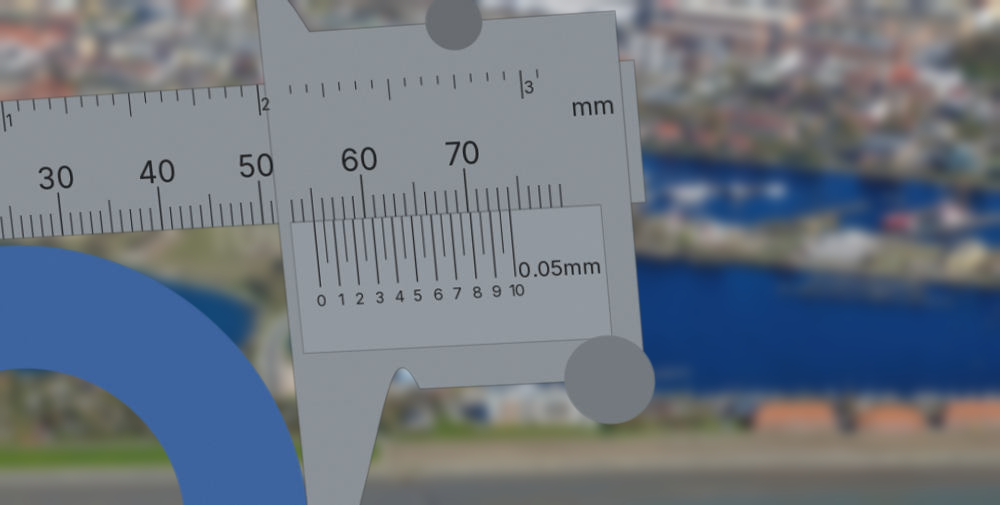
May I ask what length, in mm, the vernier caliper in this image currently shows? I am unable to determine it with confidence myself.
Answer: 55.0 mm
